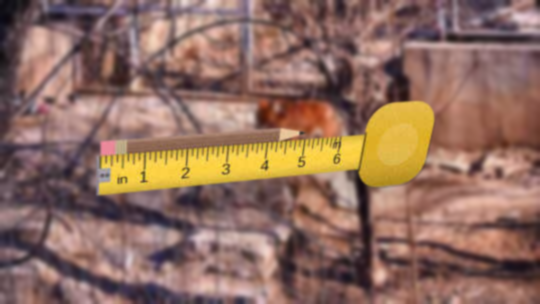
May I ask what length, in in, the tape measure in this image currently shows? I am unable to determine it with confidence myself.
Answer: 5 in
